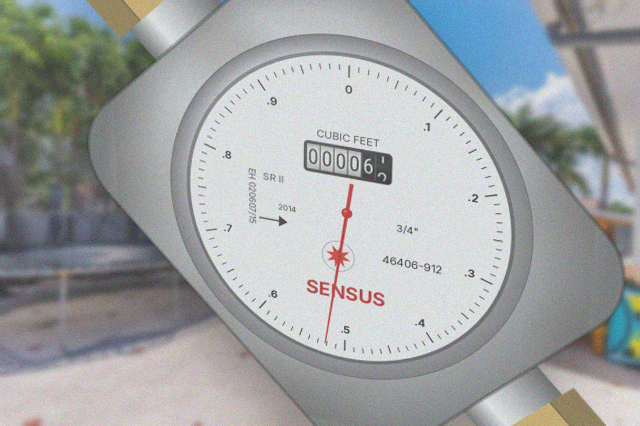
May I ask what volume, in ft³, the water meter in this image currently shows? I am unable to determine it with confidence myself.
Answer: 61.52 ft³
